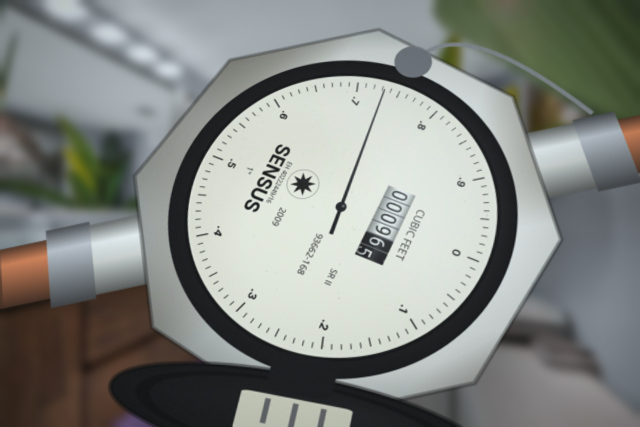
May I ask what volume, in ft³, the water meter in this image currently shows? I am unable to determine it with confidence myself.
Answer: 964.73 ft³
